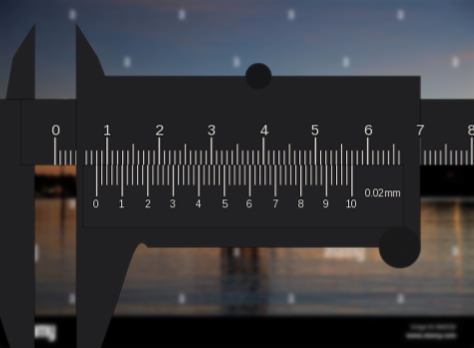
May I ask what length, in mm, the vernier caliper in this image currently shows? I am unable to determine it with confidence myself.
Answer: 8.0 mm
